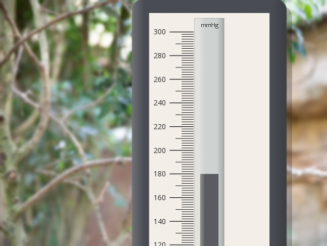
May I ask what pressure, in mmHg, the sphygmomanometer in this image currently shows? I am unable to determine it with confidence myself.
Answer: 180 mmHg
